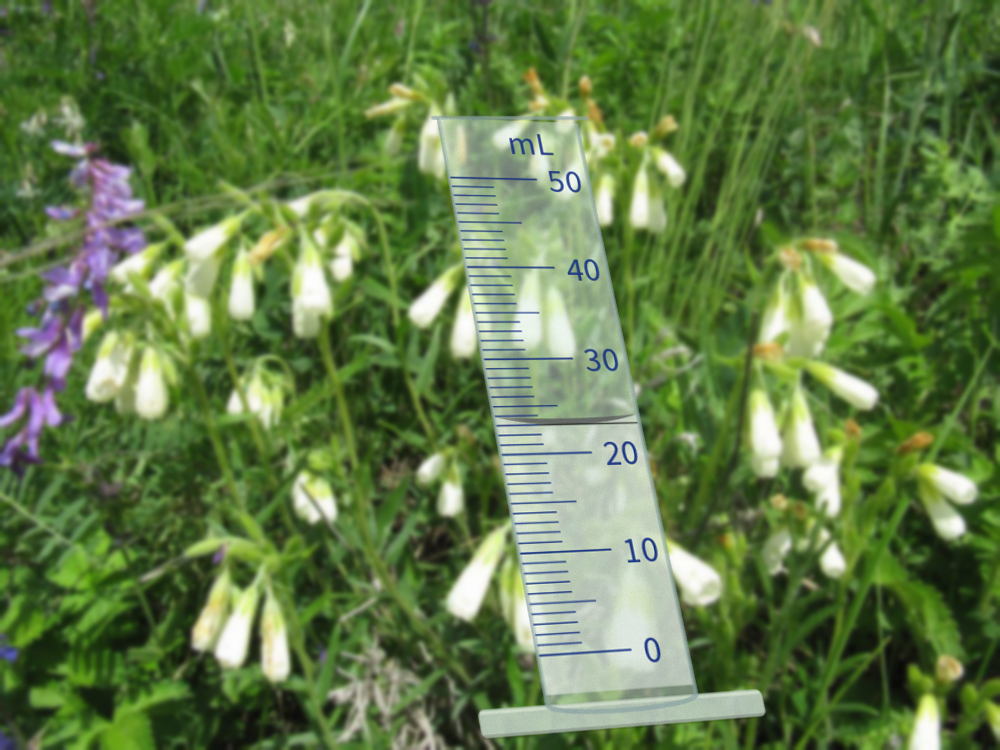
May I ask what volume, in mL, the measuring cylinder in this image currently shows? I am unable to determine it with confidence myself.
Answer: 23 mL
